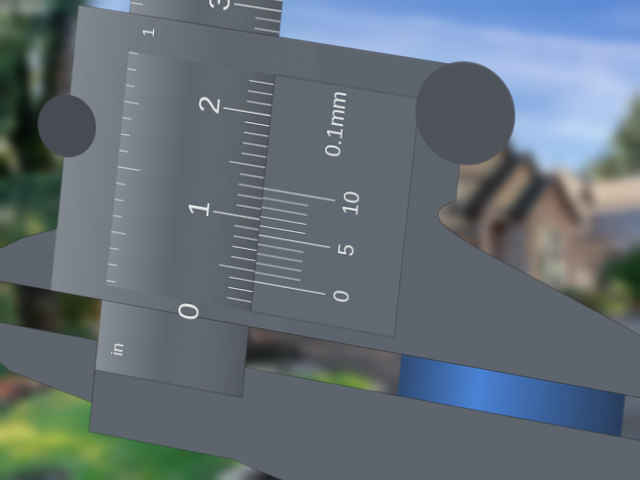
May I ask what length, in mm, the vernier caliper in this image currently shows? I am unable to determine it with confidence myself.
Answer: 4.0 mm
